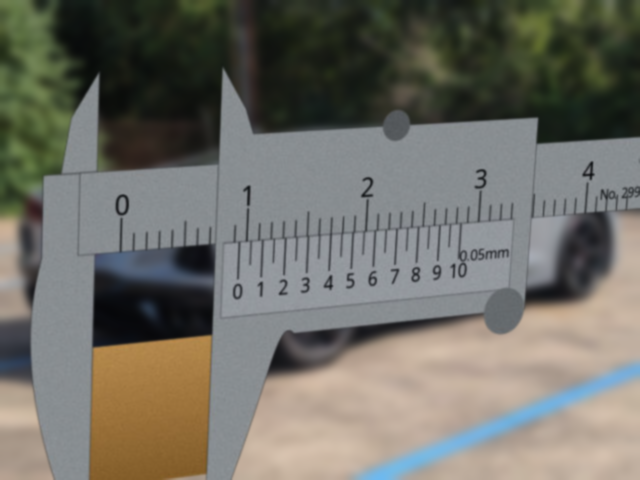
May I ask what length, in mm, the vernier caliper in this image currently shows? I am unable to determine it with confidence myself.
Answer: 9.4 mm
